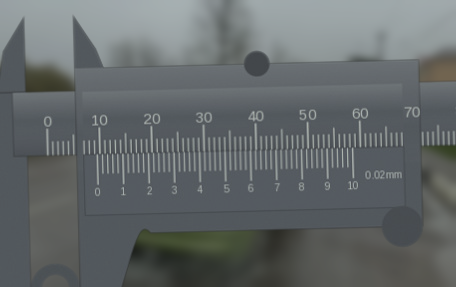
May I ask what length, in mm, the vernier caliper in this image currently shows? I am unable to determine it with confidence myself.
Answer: 9.5 mm
